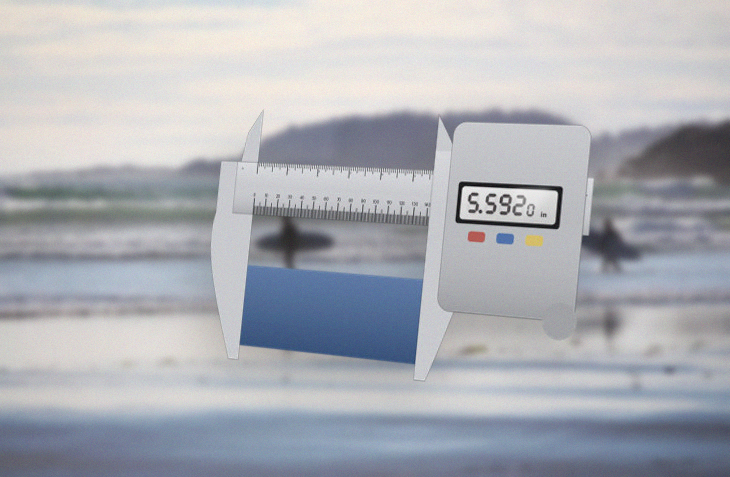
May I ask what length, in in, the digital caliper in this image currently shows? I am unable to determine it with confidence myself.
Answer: 5.5920 in
